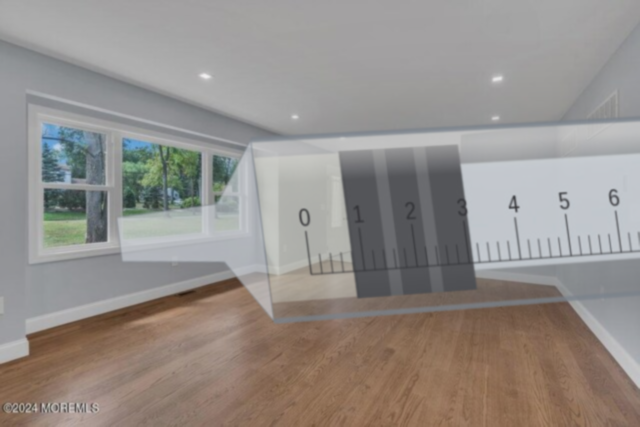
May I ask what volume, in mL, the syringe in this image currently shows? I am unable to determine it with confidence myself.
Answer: 0.8 mL
